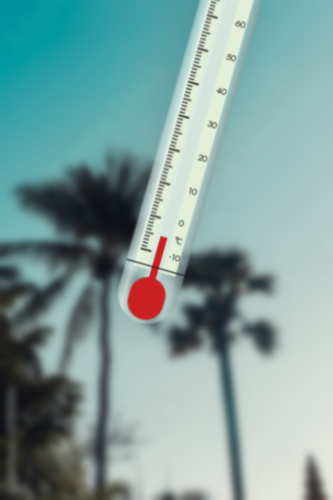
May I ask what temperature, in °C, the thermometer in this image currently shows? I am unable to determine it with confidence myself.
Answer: -5 °C
